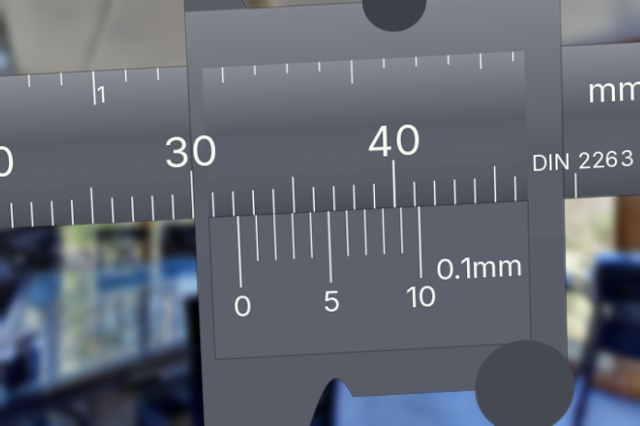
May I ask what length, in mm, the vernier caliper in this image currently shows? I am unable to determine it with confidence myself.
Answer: 32.2 mm
